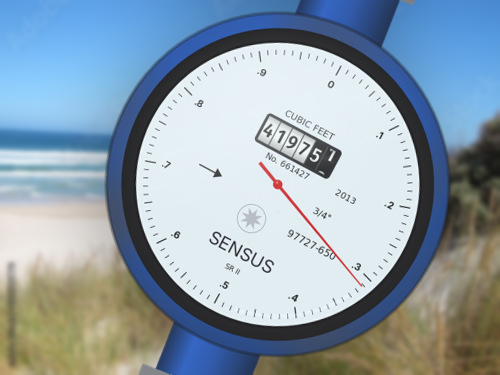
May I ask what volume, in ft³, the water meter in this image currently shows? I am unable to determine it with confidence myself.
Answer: 419751.31 ft³
